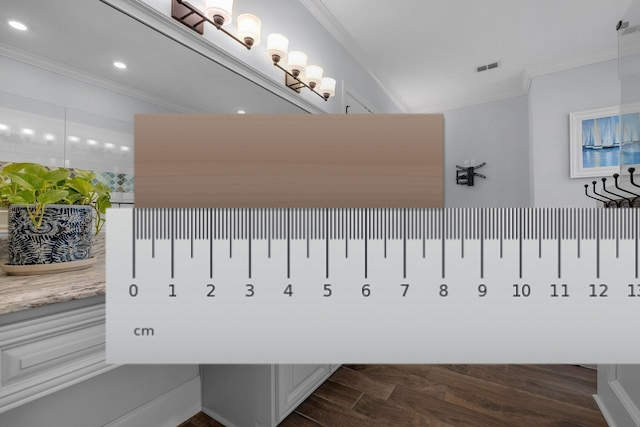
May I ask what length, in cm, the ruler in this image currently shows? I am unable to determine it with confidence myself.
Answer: 8 cm
